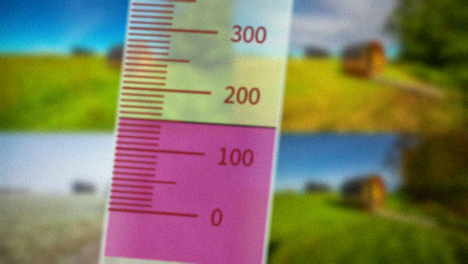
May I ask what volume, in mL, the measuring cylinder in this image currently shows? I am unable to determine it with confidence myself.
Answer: 150 mL
